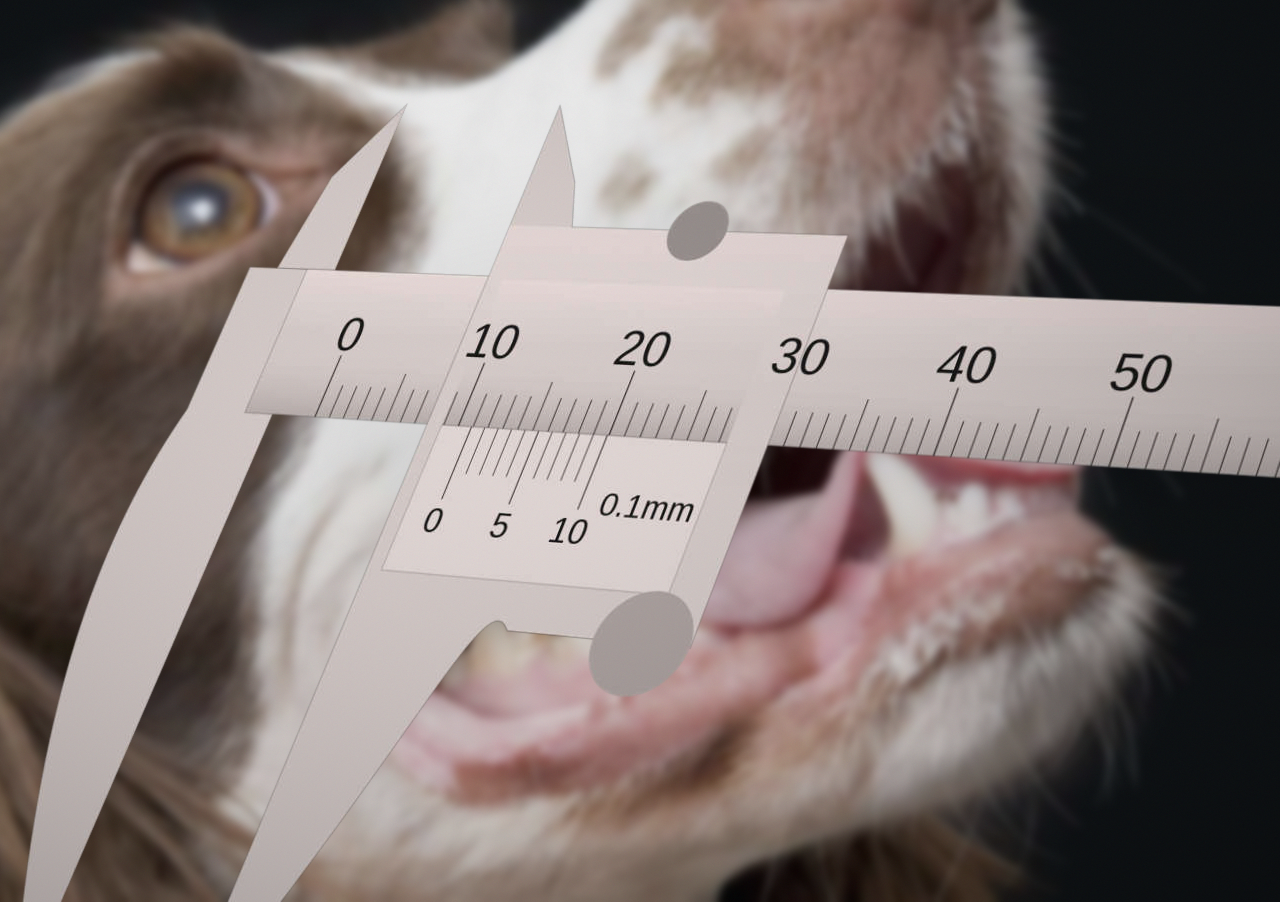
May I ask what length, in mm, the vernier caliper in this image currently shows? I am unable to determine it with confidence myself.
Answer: 10.9 mm
